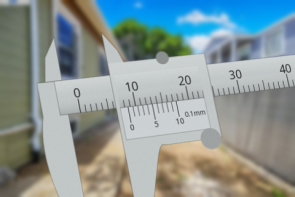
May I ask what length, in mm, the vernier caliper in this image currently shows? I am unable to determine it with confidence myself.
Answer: 8.6 mm
